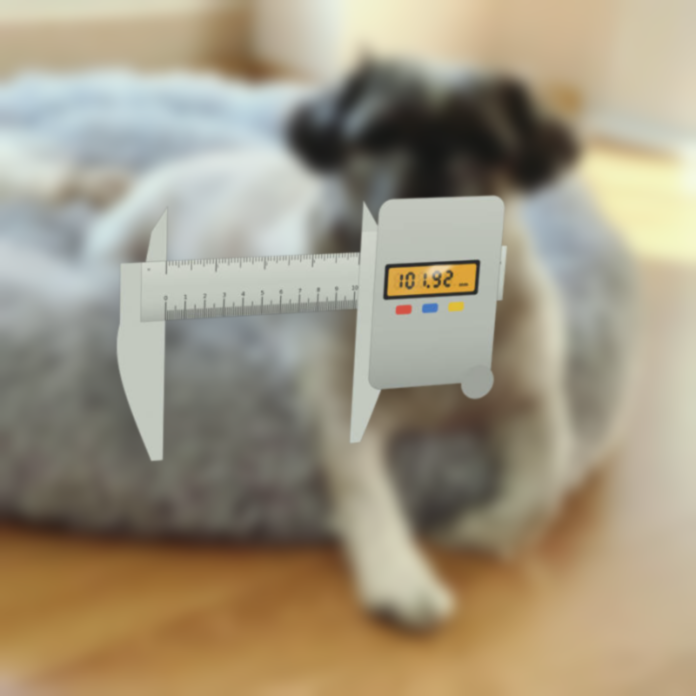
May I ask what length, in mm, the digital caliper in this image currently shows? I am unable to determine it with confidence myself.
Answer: 101.92 mm
